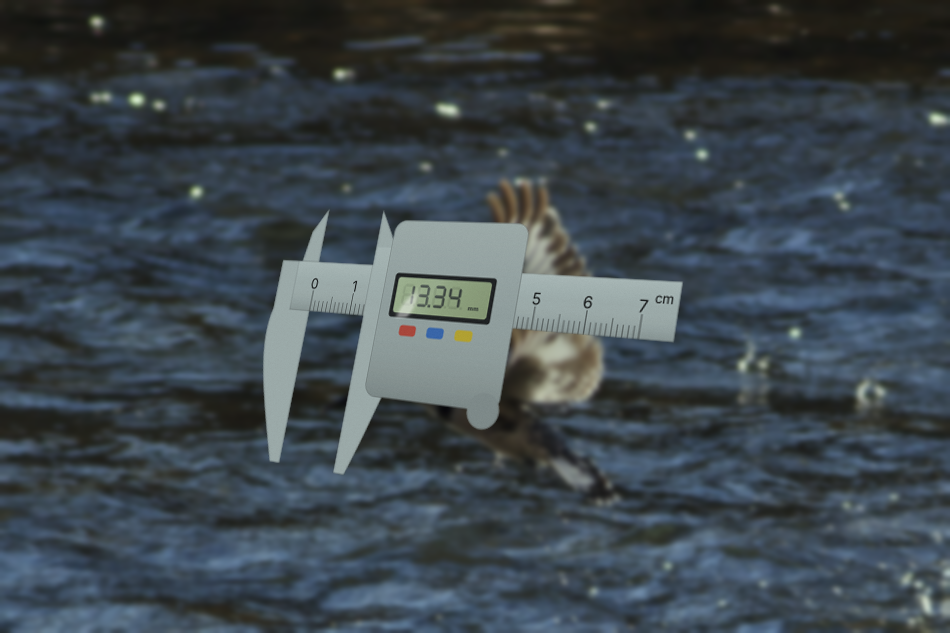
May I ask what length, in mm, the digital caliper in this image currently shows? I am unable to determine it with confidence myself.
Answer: 13.34 mm
